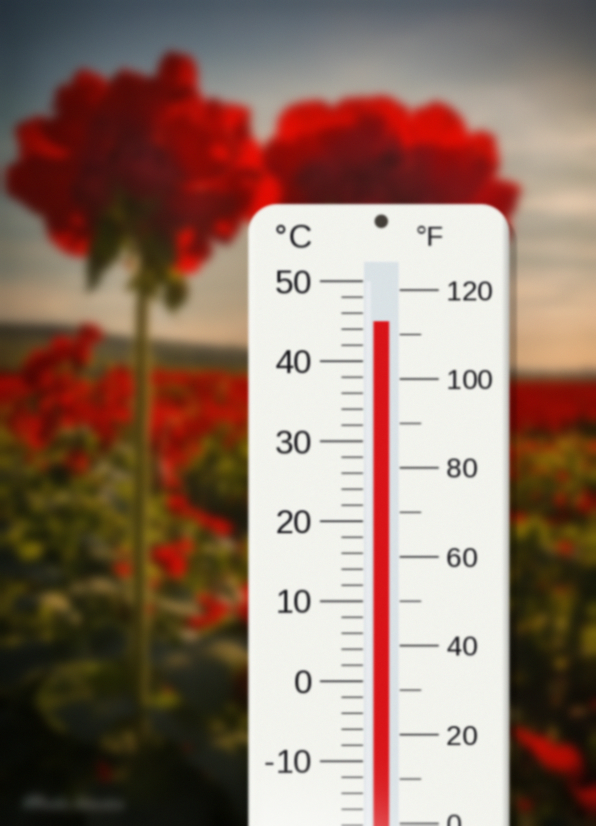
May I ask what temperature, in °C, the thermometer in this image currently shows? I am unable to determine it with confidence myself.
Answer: 45 °C
